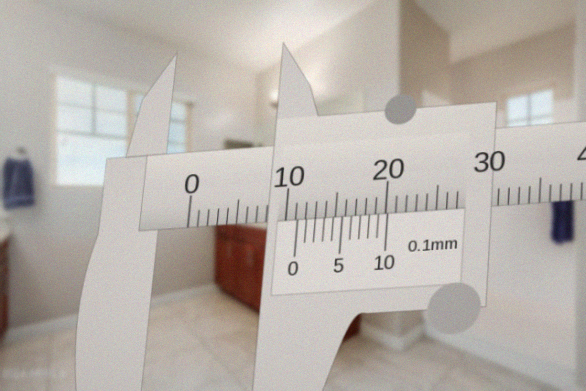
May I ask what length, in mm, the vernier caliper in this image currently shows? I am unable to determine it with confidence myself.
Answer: 11.2 mm
